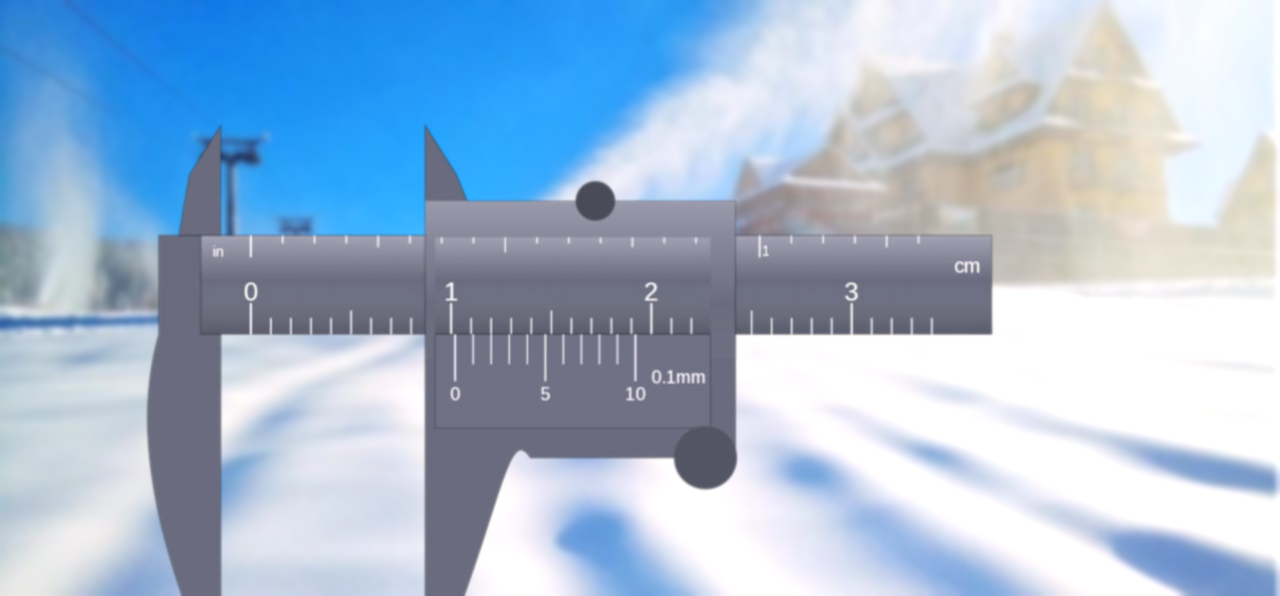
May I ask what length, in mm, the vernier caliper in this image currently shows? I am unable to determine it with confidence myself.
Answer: 10.2 mm
